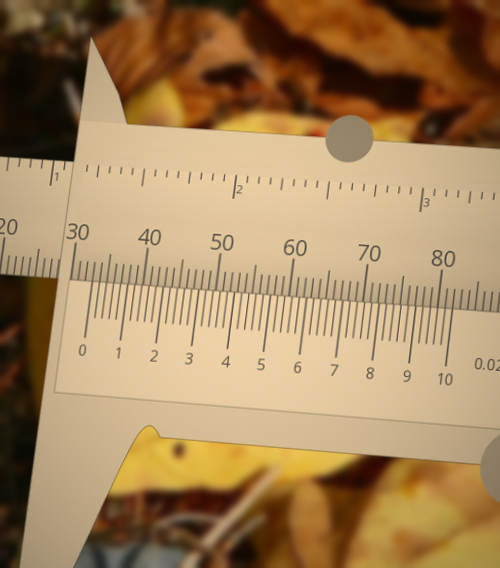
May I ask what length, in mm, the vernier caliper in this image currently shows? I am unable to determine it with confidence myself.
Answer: 33.0 mm
